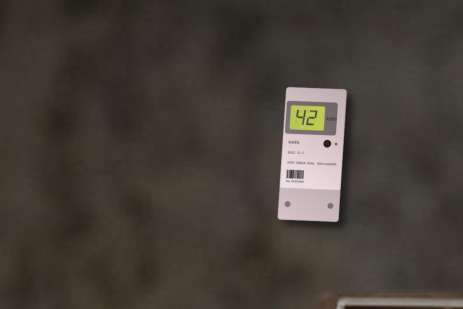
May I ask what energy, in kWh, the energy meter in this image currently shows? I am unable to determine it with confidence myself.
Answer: 42 kWh
